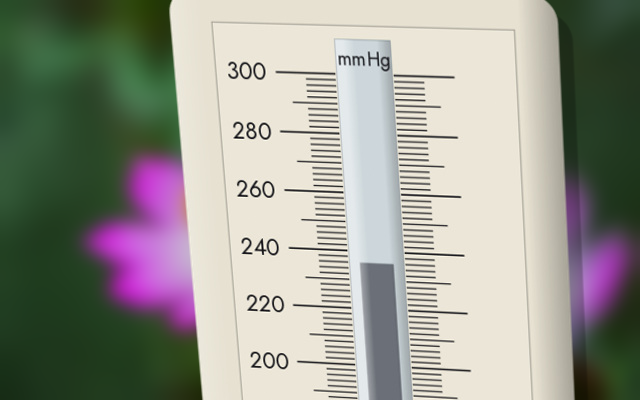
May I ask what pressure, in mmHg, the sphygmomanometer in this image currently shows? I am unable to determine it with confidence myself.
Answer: 236 mmHg
